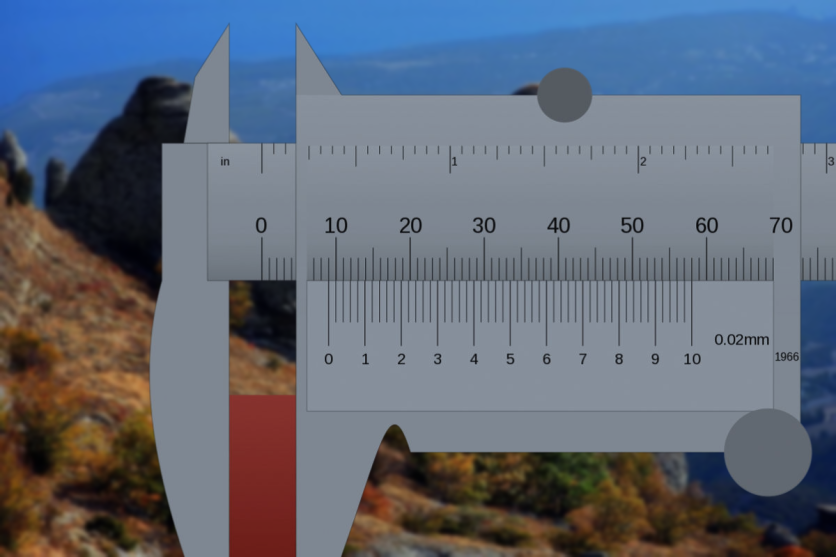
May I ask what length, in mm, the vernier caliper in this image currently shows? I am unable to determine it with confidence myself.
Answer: 9.0 mm
